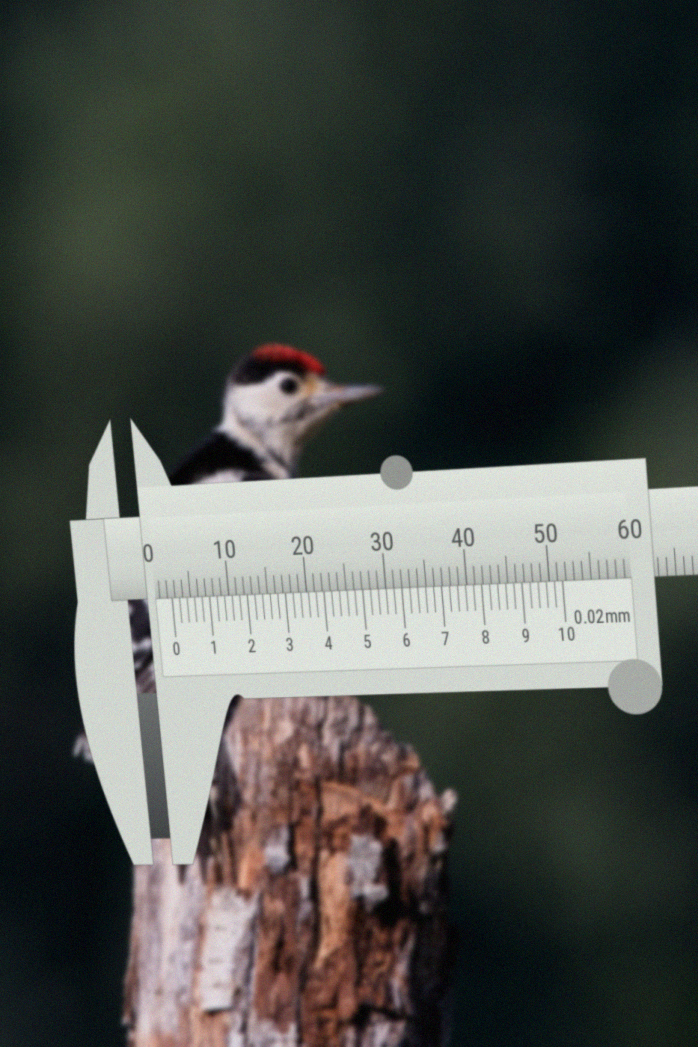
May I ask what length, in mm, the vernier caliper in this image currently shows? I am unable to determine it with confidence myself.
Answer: 2.6 mm
